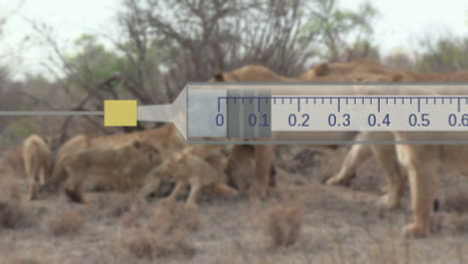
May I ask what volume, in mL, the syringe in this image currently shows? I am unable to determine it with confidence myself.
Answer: 0.02 mL
